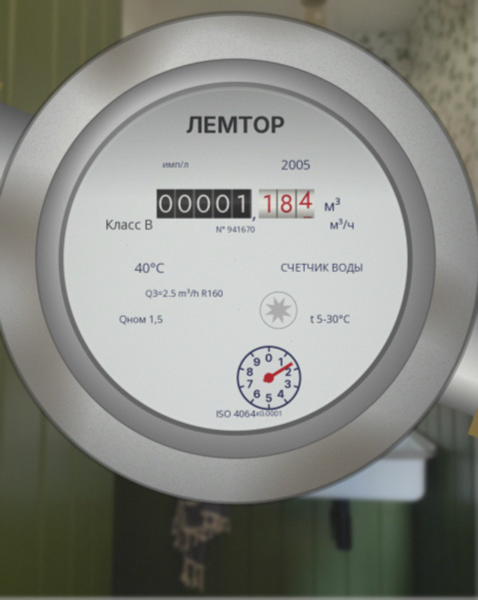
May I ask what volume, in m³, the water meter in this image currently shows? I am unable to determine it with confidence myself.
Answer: 1.1841 m³
